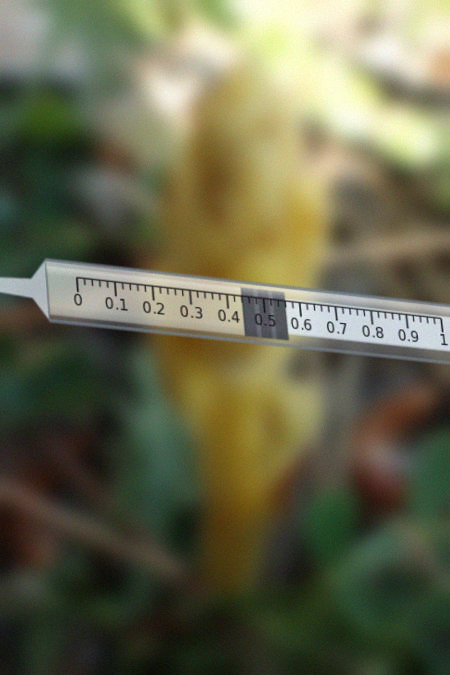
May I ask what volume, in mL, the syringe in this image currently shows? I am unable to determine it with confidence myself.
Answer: 0.44 mL
